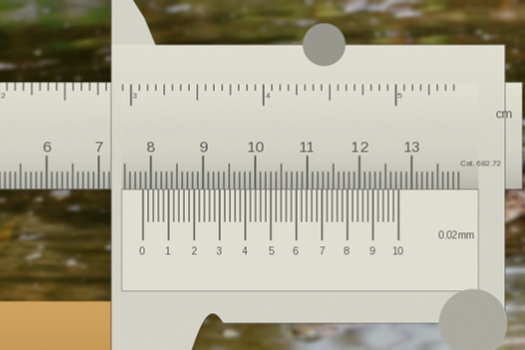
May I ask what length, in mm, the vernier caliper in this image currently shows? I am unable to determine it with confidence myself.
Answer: 78.5 mm
